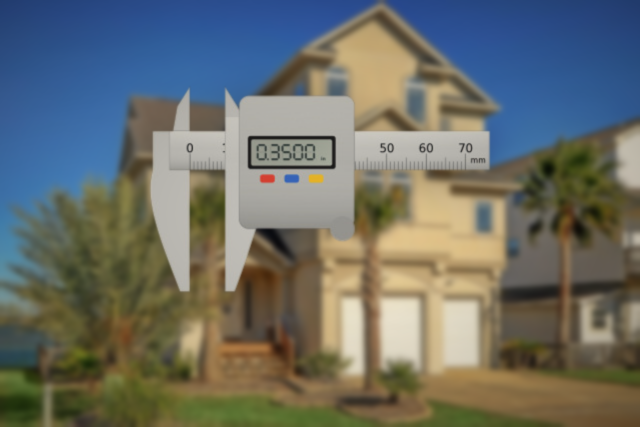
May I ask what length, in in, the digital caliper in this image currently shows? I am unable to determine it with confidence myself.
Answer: 0.3500 in
